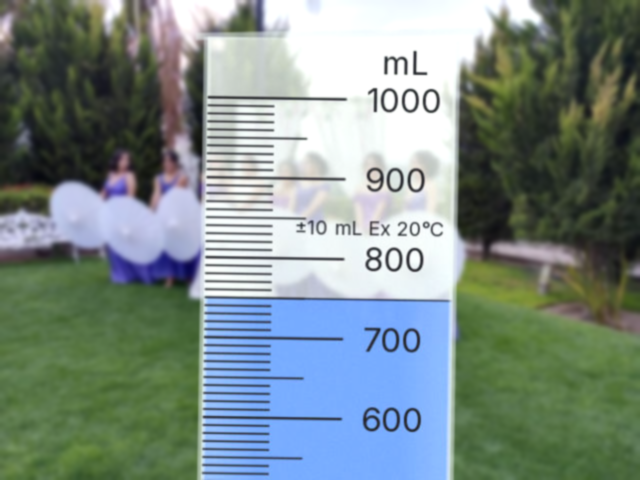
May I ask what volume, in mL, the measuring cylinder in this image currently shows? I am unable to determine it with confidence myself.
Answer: 750 mL
